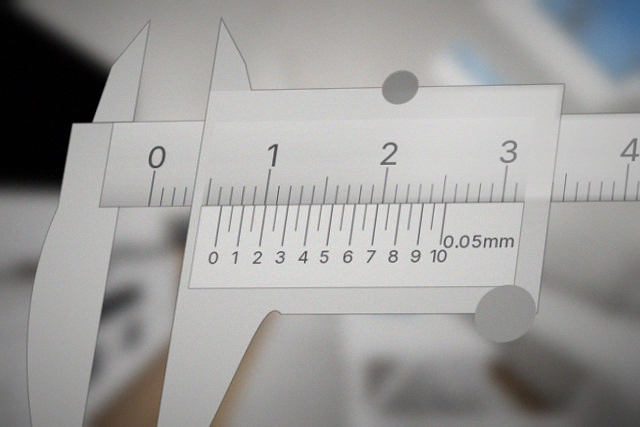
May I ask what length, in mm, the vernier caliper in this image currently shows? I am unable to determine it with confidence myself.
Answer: 6.3 mm
